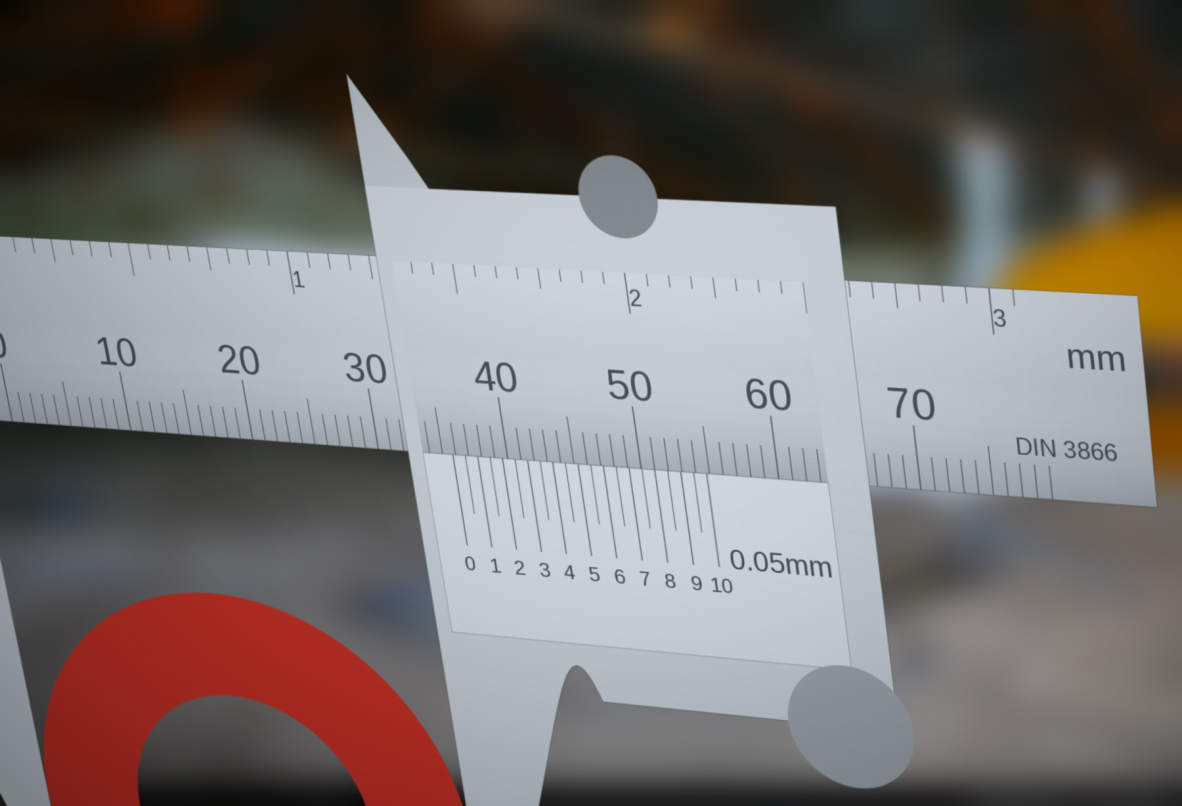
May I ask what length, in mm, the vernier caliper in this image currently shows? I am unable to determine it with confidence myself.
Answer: 35.8 mm
